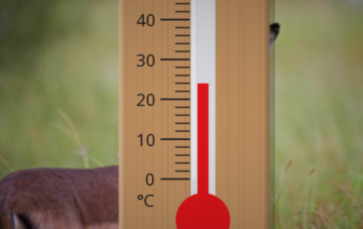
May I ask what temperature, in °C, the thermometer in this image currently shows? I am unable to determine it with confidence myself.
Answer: 24 °C
